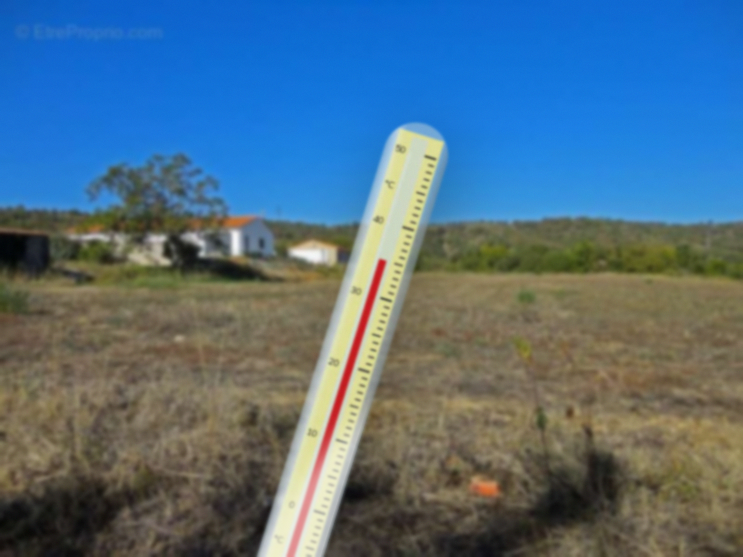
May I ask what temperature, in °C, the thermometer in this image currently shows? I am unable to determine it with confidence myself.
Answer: 35 °C
